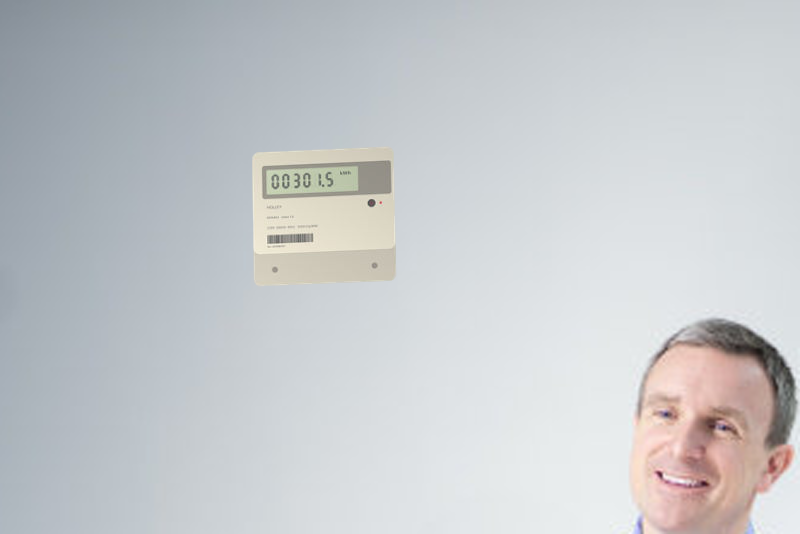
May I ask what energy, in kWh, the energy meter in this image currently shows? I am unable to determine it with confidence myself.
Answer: 301.5 kWh
